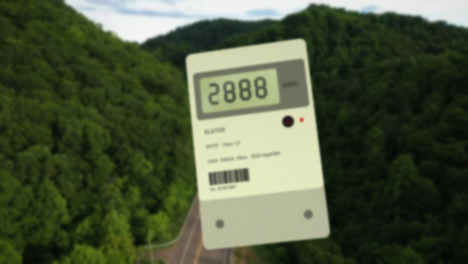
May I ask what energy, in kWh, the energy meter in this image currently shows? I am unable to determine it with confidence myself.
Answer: 2888 kWh
